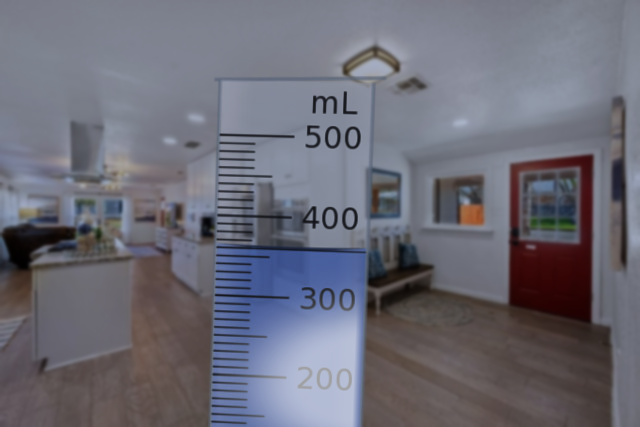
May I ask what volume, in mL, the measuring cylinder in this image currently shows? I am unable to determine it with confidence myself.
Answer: 360 mL
